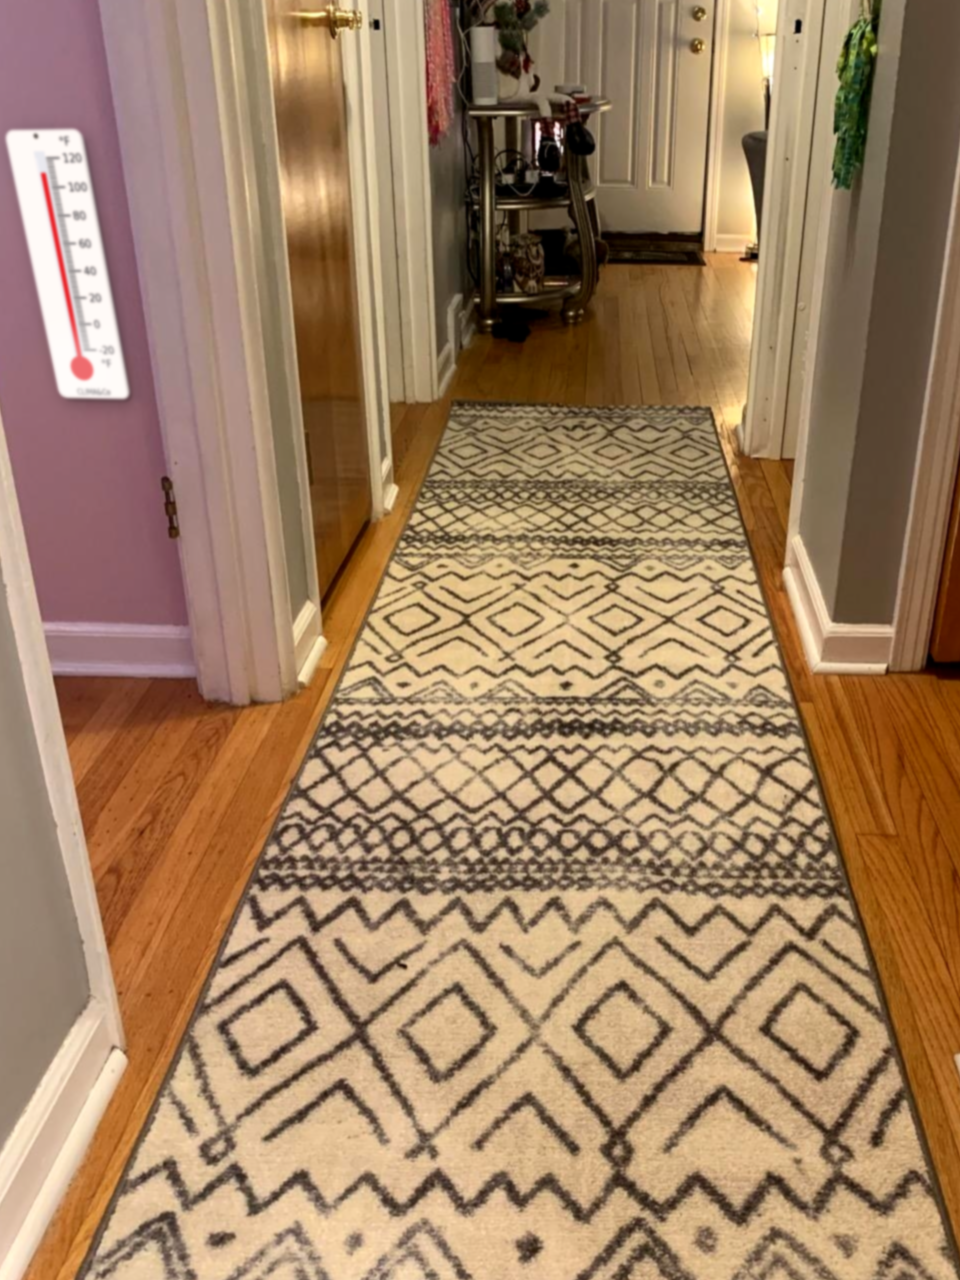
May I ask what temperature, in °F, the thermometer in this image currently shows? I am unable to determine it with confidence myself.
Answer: 110 °F
